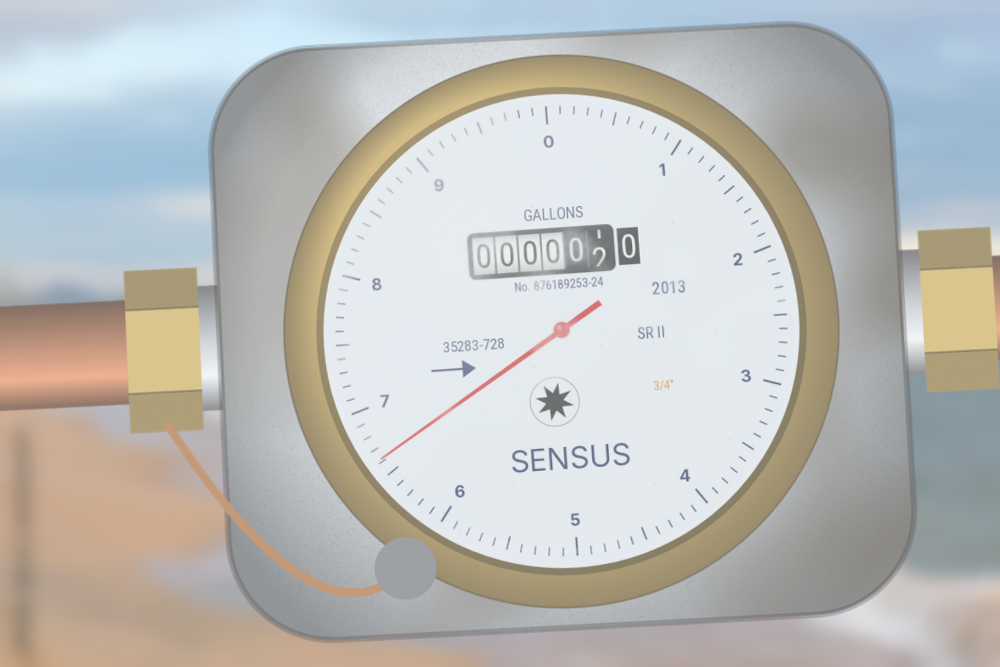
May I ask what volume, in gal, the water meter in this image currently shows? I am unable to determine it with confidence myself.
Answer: 16.6 gal
